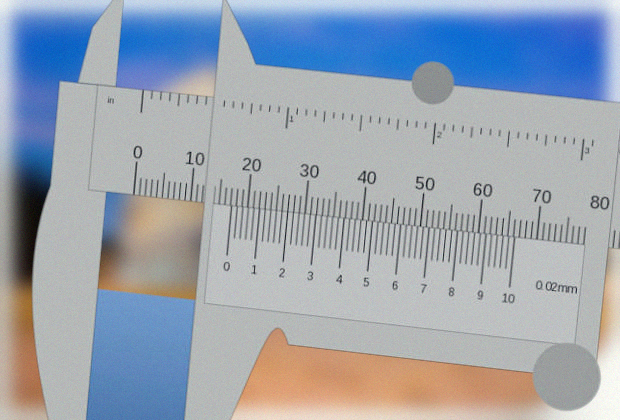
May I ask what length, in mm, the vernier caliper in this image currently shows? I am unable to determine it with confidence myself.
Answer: 17.2 mm
